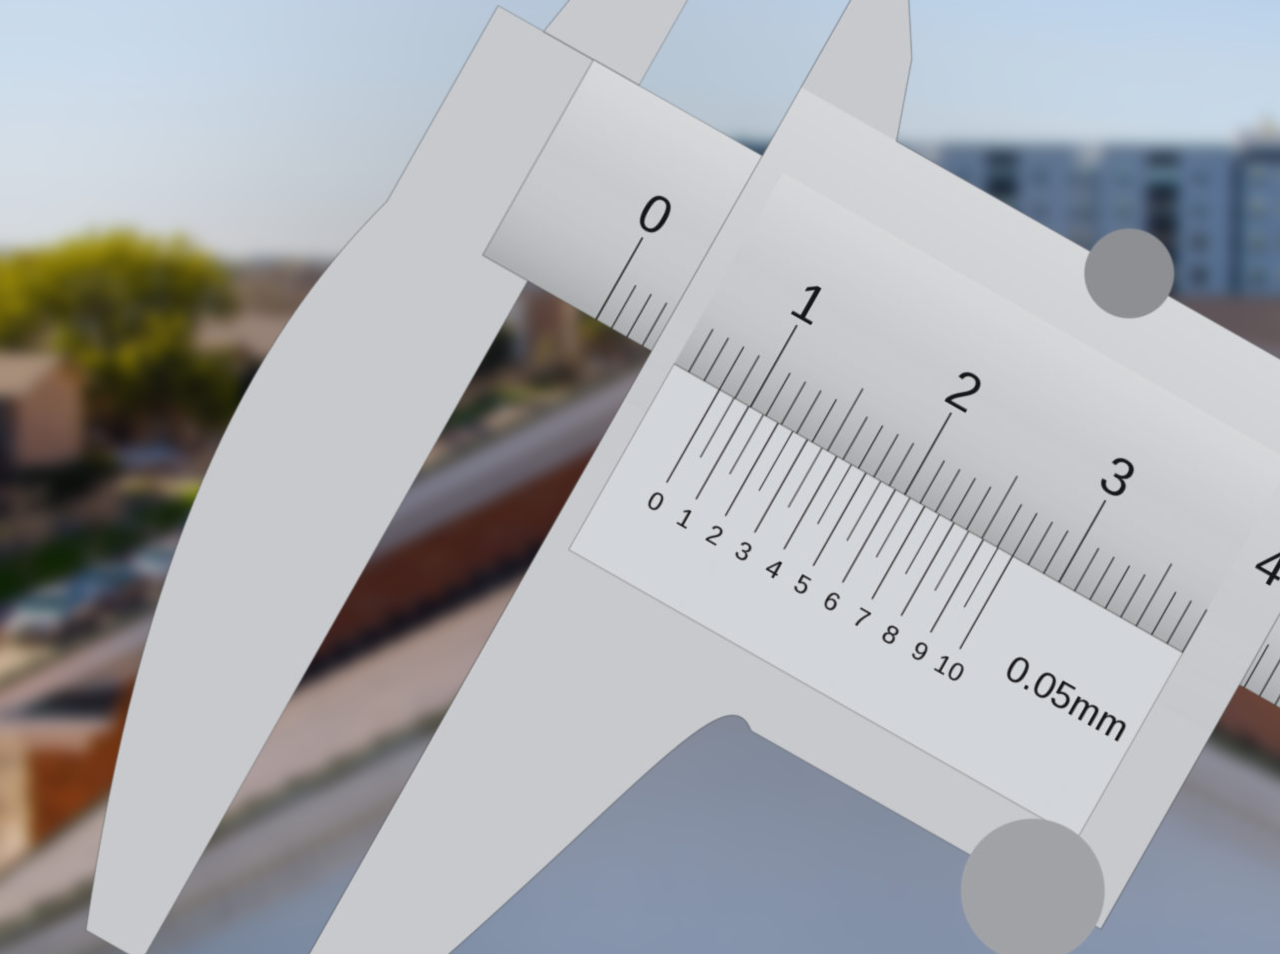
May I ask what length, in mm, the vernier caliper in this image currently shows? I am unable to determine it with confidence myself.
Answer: 8.0 mm
